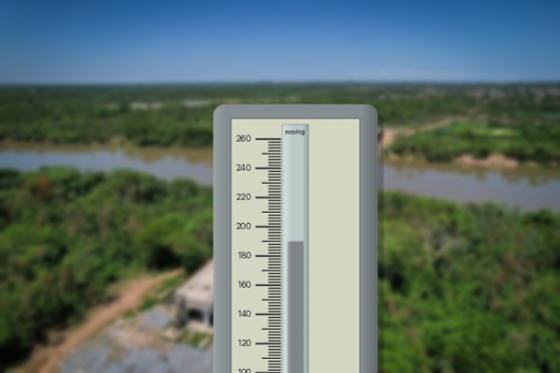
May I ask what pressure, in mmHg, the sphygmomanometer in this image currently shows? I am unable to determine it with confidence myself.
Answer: 190 mmHg
